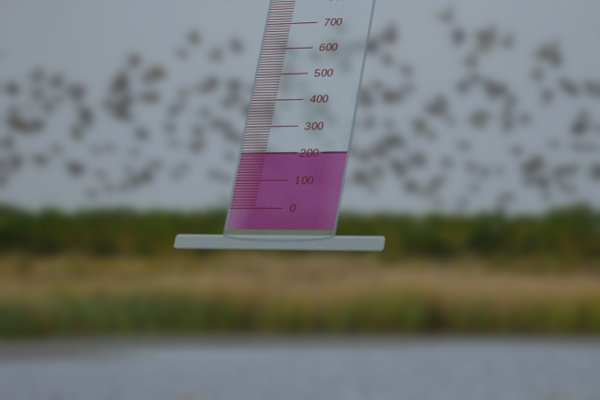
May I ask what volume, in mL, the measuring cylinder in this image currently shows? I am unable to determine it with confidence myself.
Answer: 200 mL
